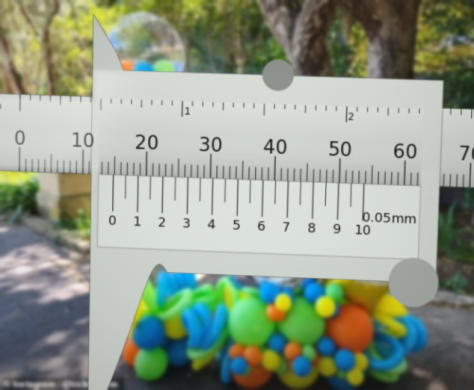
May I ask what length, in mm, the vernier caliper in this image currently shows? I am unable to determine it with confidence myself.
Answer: 14.8 mm
